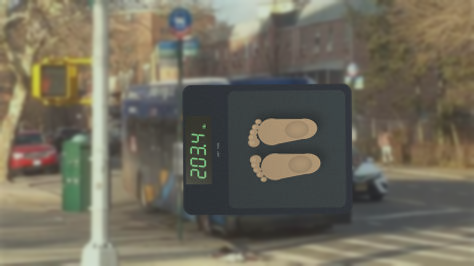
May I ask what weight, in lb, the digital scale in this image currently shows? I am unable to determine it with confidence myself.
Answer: 203.4 lb
